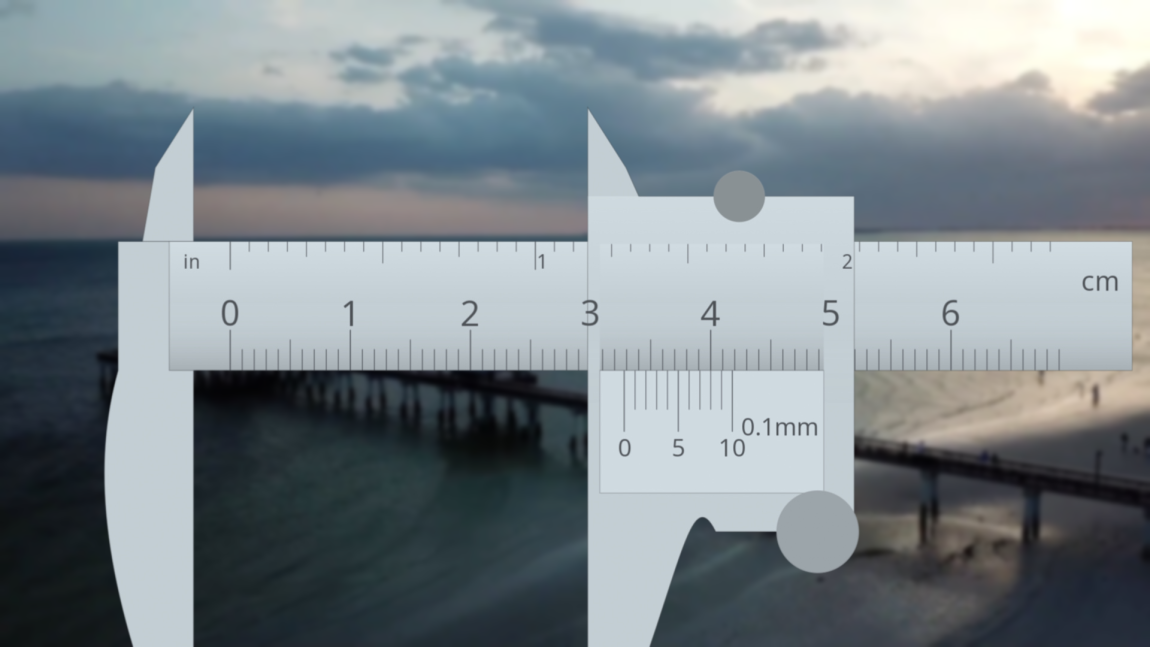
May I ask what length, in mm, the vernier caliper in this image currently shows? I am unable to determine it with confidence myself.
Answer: 32.8 mm
